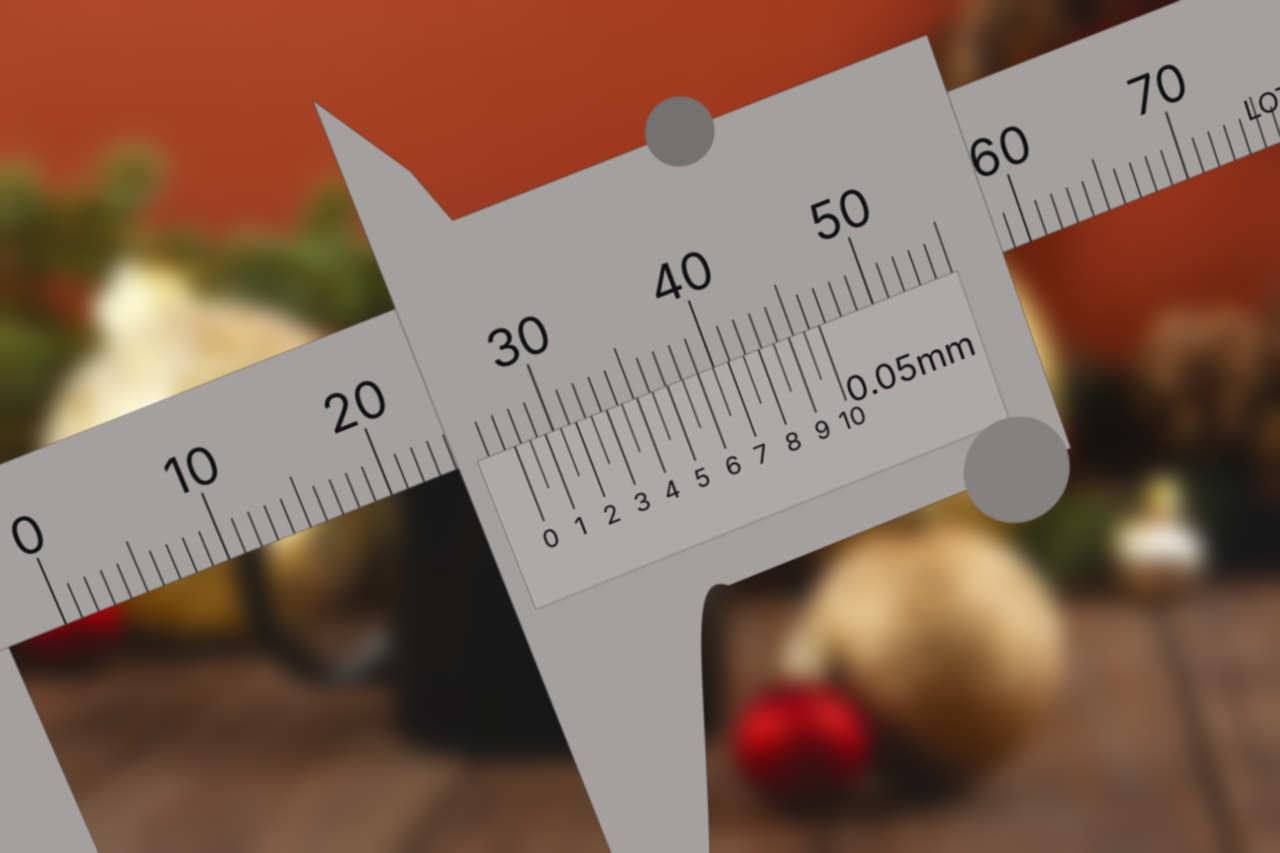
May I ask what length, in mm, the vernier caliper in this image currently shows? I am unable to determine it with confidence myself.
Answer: 27.6 mm
